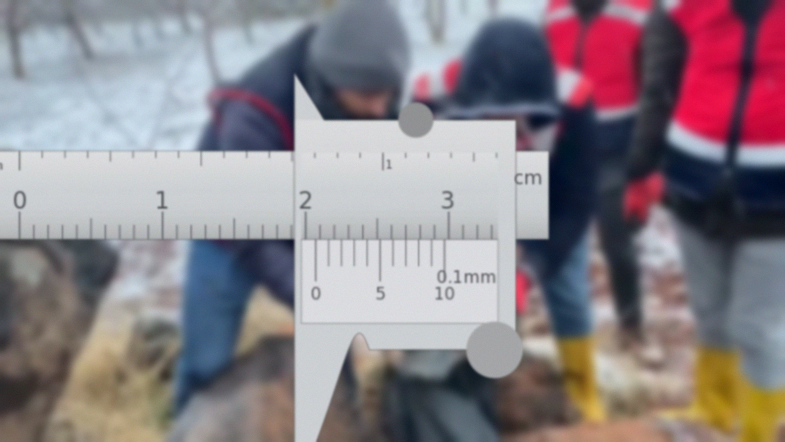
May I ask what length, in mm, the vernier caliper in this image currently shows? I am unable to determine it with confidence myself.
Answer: 20.7 mm
